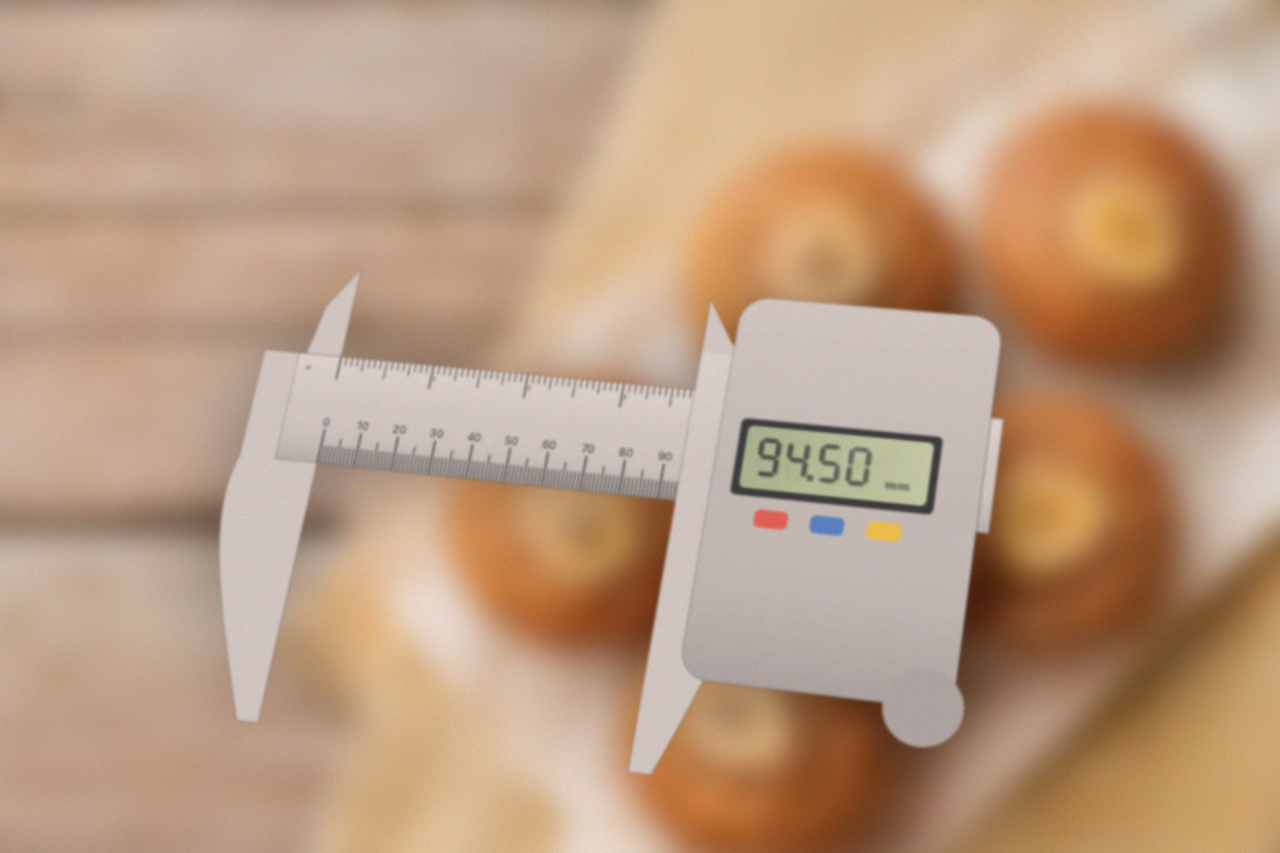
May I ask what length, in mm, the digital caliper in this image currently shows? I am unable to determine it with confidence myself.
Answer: 94.50 mm
